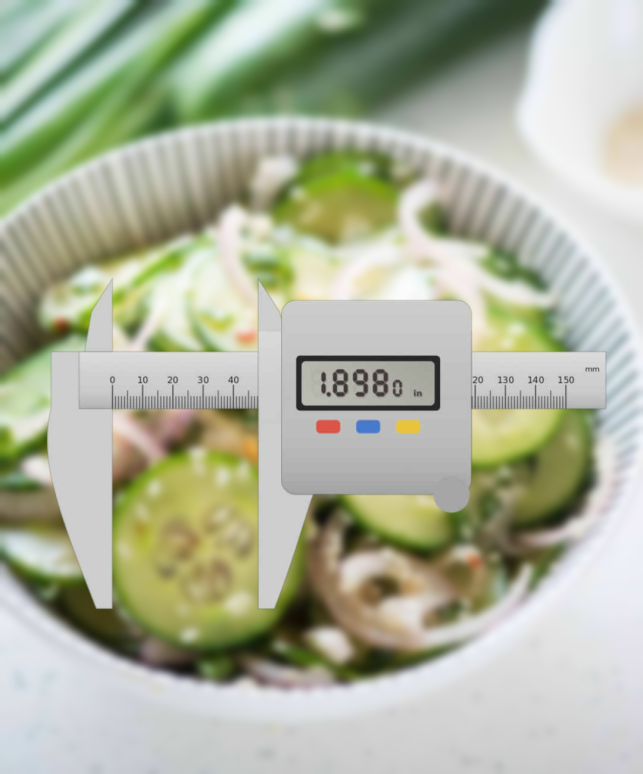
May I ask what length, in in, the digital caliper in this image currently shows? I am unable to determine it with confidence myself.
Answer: 1.8980 in
